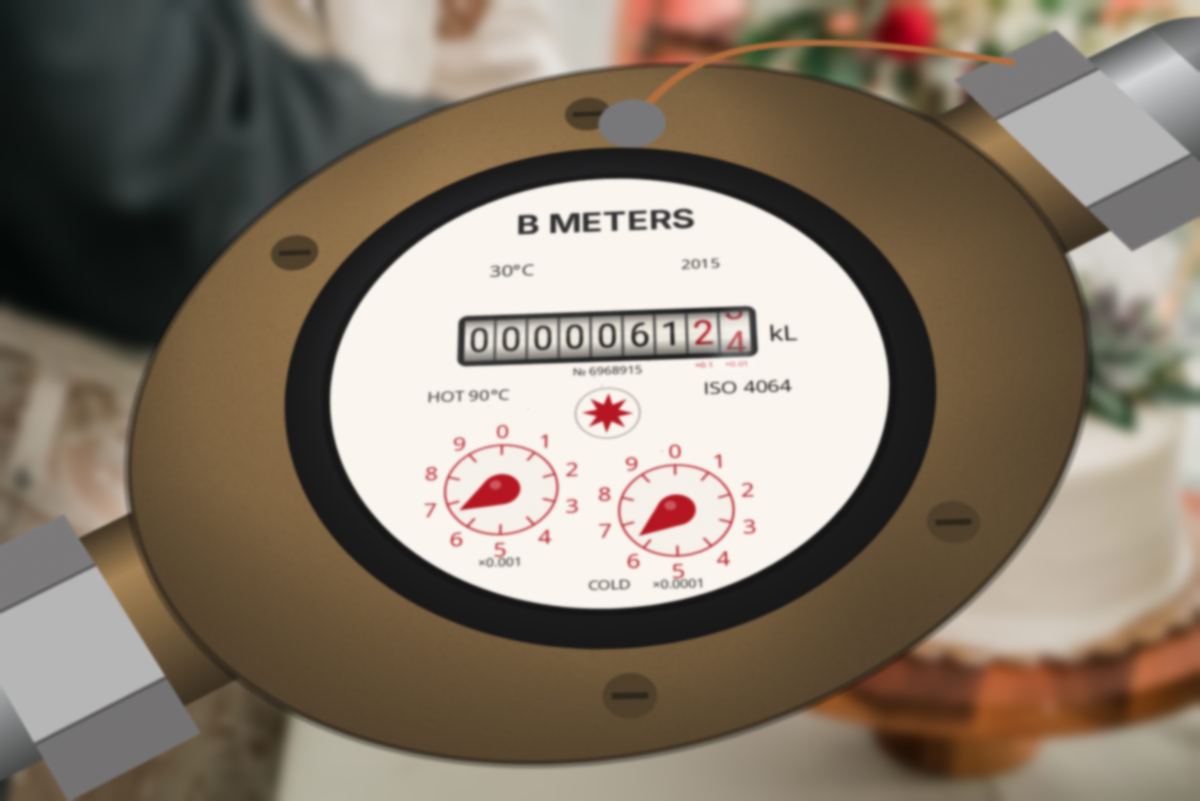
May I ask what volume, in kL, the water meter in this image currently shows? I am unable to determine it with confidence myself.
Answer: 61.2366 kL
